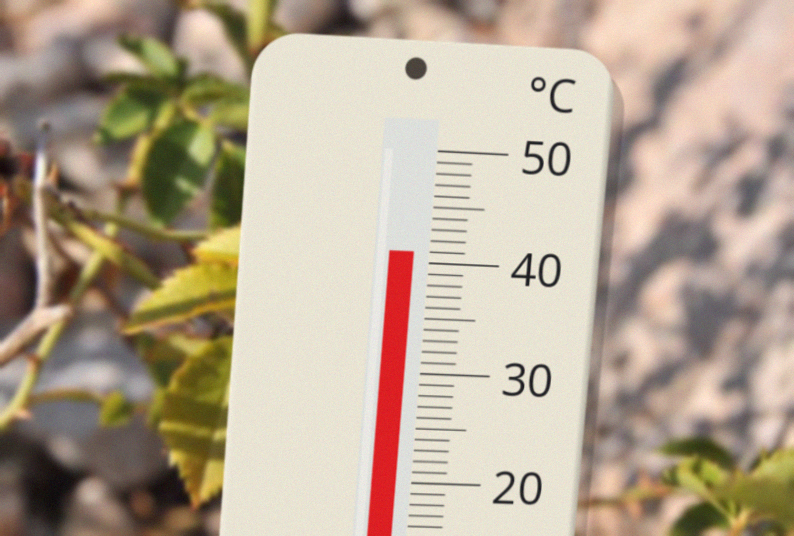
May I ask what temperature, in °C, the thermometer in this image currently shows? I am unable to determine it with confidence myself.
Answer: 41 °C
